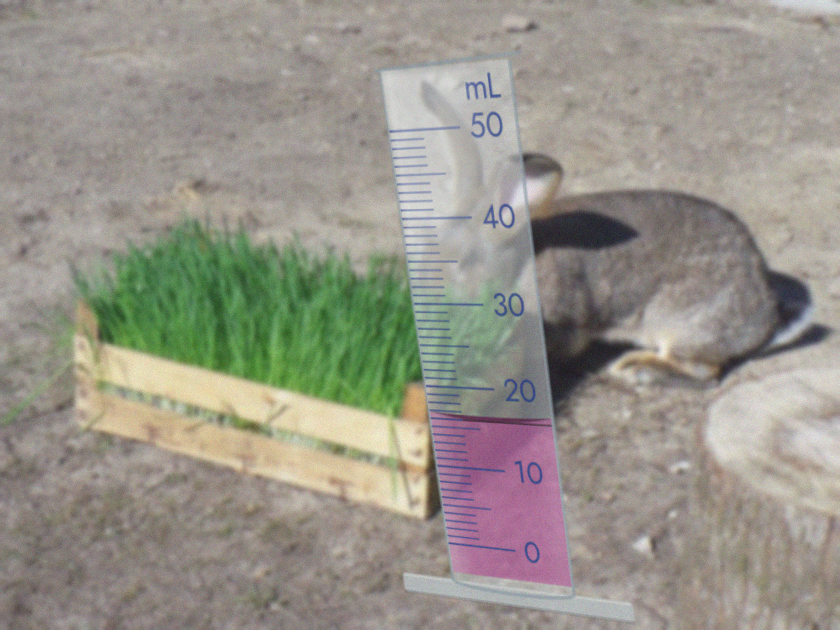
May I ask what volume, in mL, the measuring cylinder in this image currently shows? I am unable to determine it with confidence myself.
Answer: 16 mL
